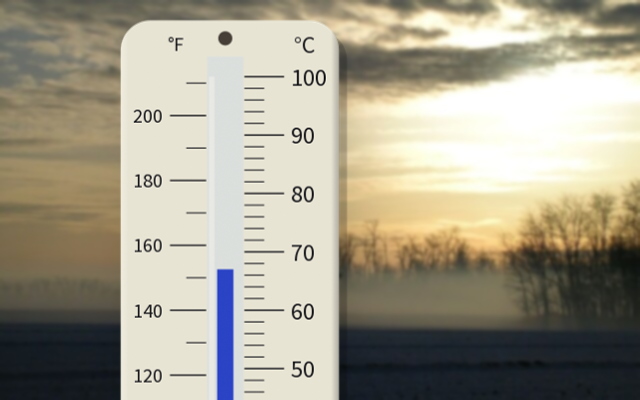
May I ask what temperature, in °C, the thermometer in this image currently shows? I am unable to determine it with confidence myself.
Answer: 67 °C
